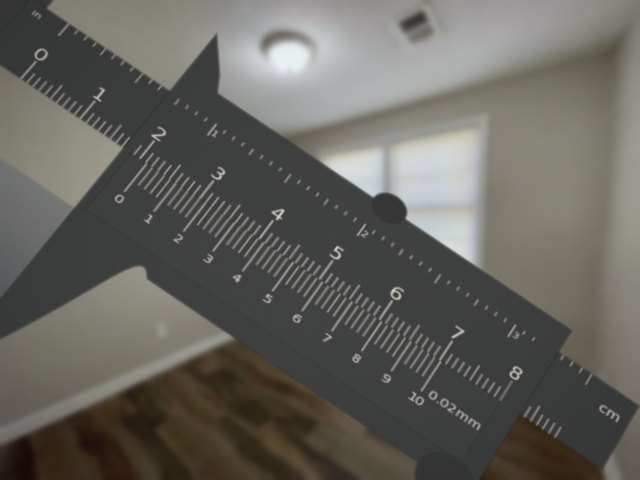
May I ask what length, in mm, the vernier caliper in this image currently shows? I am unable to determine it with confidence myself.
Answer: 21.2 mm
